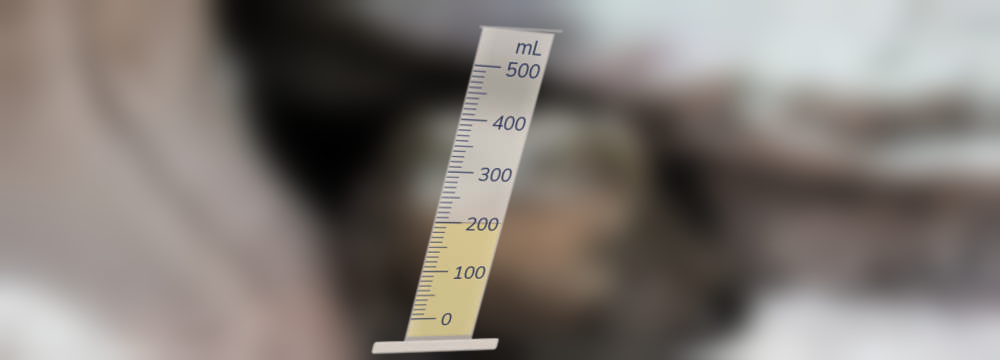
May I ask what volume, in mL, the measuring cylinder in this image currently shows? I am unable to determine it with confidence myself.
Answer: 200 mL
